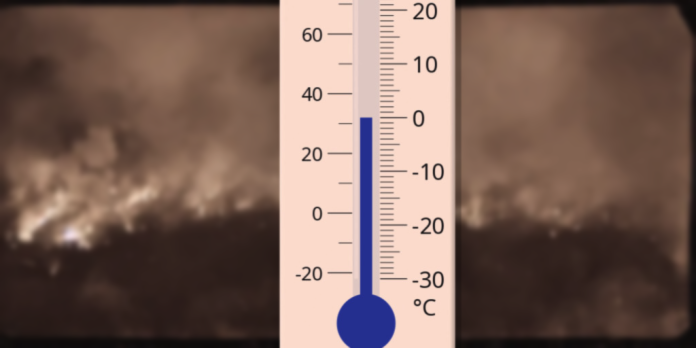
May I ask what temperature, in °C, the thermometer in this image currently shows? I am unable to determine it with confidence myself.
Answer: 0 °C
